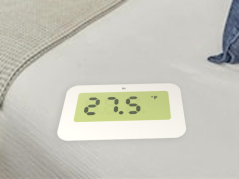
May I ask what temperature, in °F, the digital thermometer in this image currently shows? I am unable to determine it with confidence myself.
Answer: 27.5 °F
